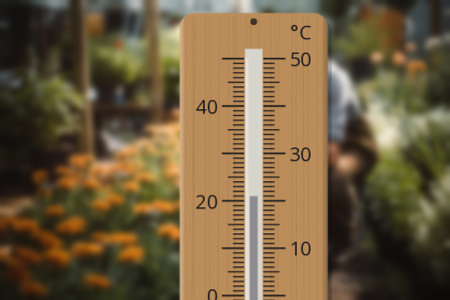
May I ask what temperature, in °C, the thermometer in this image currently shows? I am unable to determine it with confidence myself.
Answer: 21 °C
